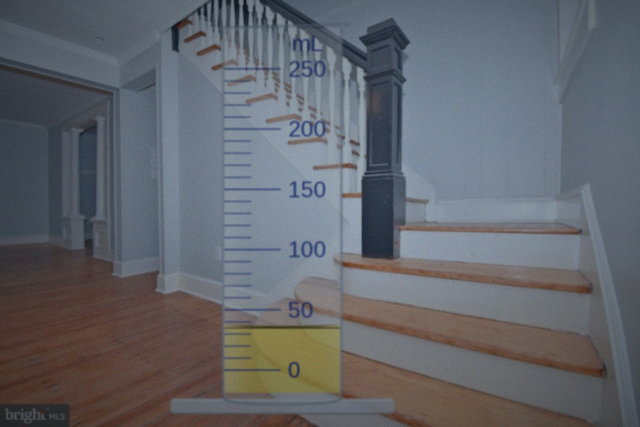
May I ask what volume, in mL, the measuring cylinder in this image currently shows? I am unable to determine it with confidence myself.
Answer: 35 mL
